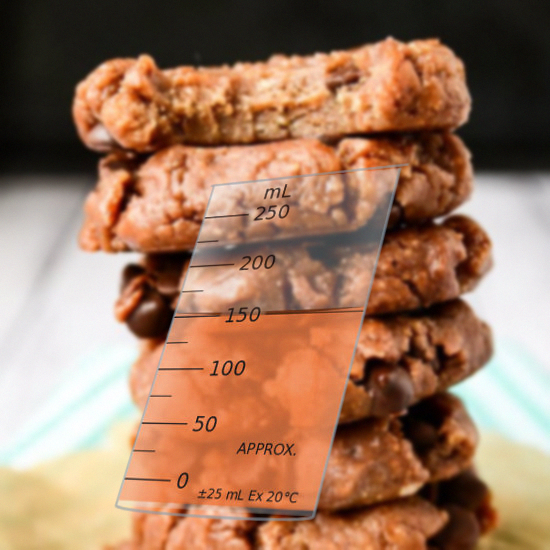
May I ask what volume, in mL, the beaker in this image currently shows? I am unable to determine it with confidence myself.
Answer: 150 mL
